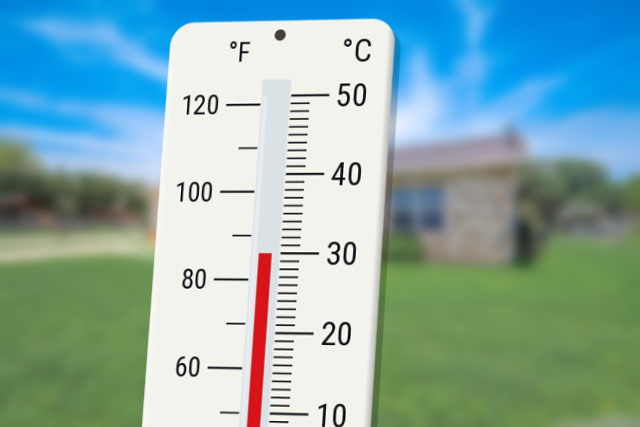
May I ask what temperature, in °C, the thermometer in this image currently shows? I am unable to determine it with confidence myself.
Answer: 30 °C
